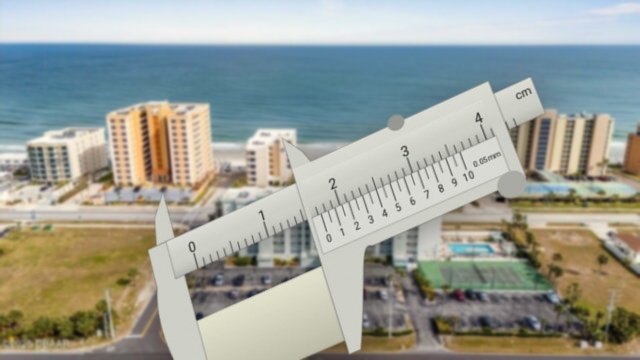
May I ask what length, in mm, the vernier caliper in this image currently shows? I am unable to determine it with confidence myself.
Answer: 17.4 mm
